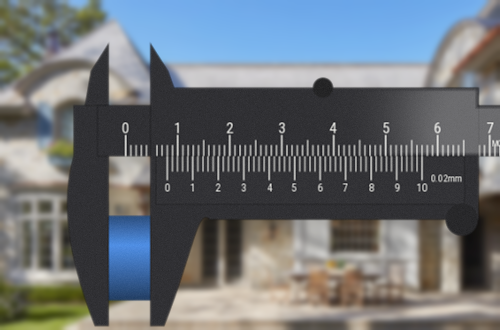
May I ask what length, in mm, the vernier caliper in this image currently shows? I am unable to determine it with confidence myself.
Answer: 8.0 mm
